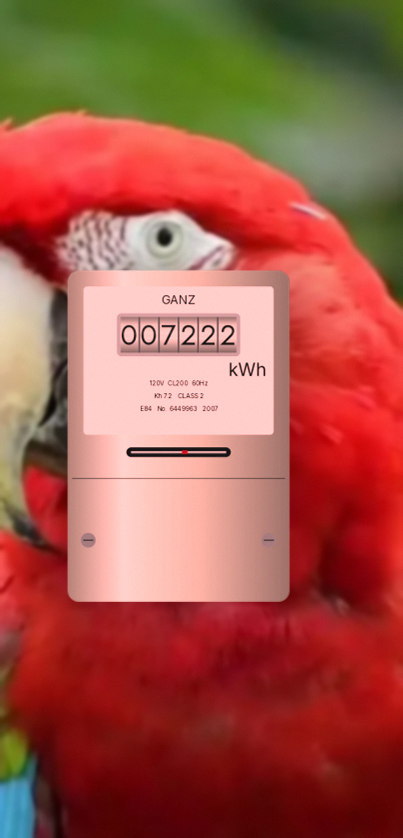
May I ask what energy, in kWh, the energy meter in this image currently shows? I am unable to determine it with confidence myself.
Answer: 7222 kWh
